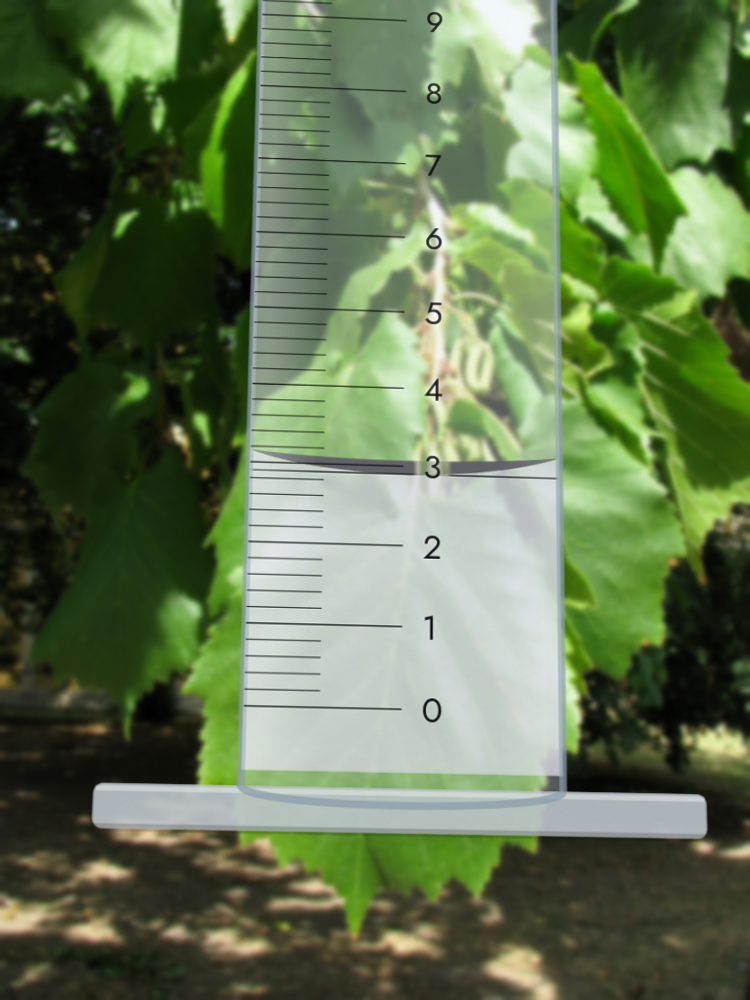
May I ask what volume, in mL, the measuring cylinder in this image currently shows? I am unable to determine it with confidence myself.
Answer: 2.9 mL
